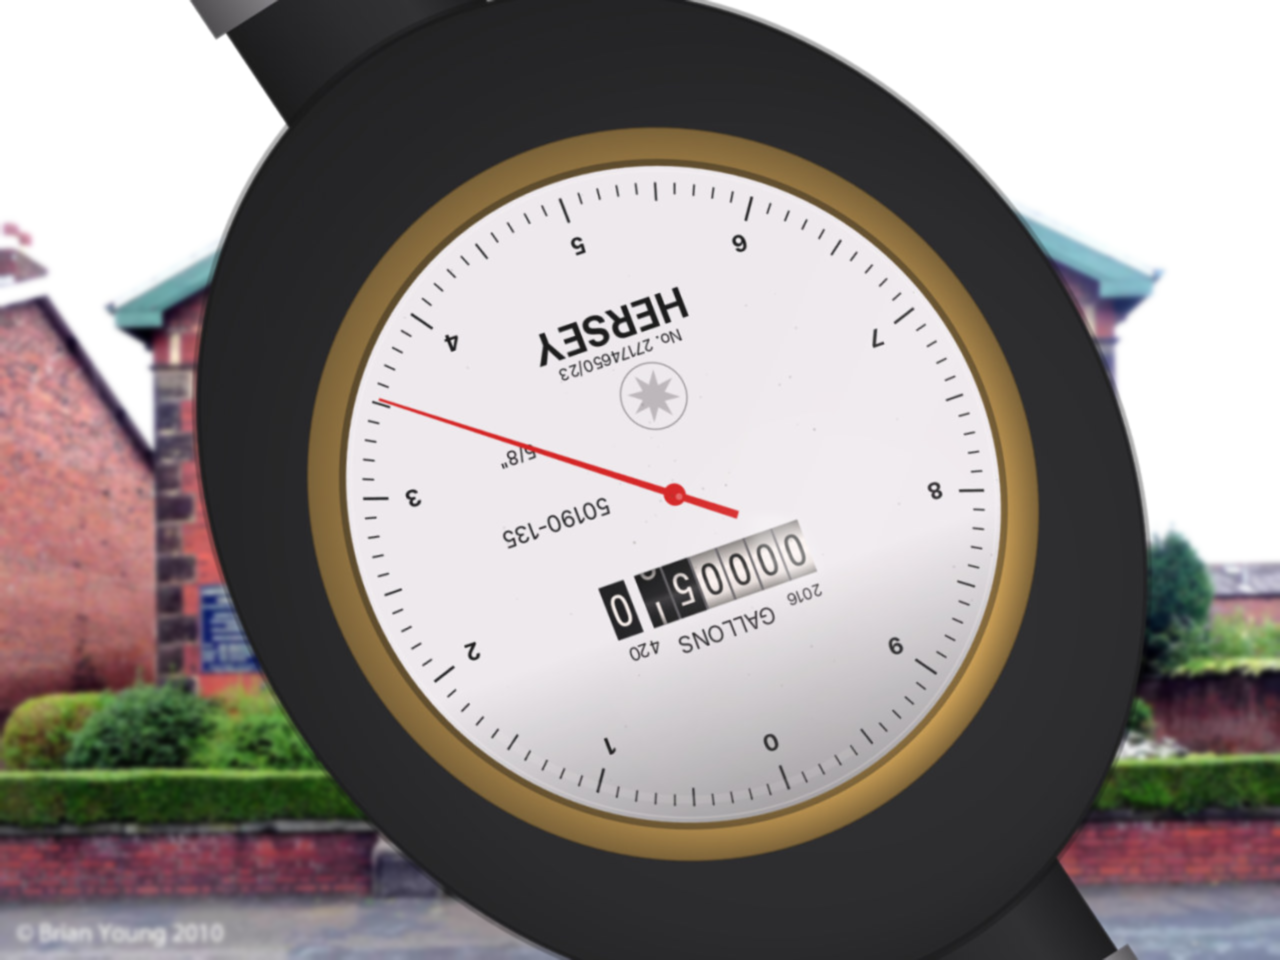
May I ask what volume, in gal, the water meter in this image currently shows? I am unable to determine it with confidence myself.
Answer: 513.5 gal
